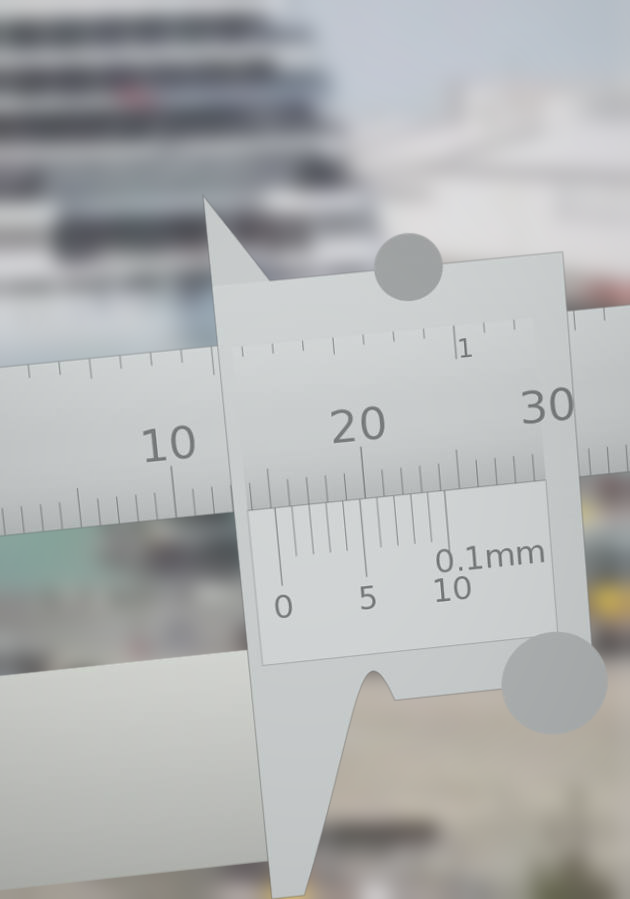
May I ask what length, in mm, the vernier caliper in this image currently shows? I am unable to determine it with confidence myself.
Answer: 15.2 mm
